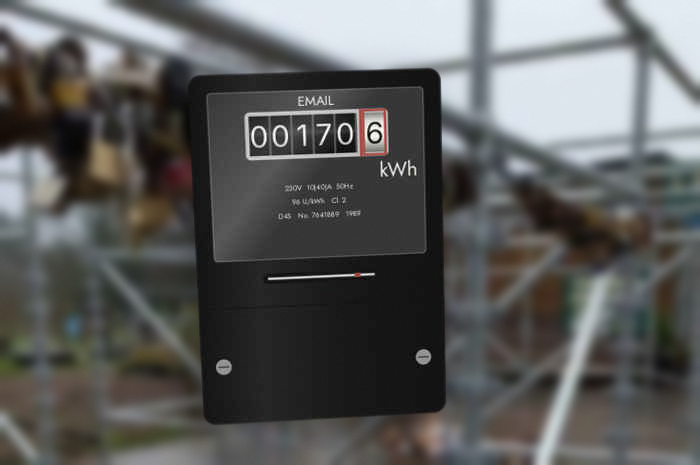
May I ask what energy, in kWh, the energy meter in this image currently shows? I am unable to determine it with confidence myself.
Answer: 170.6 kWh
